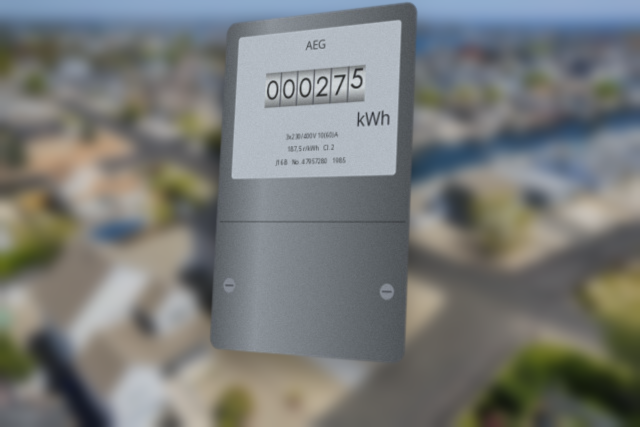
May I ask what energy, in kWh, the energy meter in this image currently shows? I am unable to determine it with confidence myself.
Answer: 275 kWh
